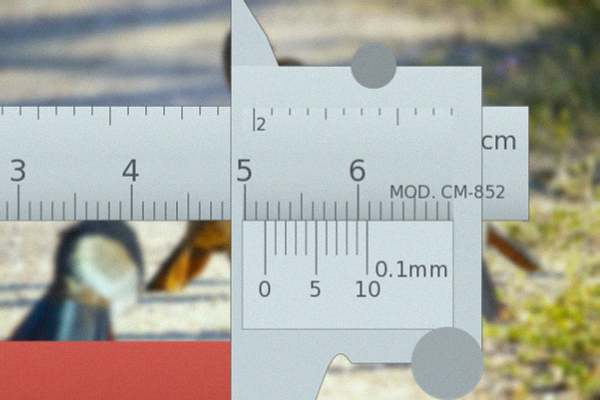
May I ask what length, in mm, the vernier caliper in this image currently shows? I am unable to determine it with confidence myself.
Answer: 51.8 mm
